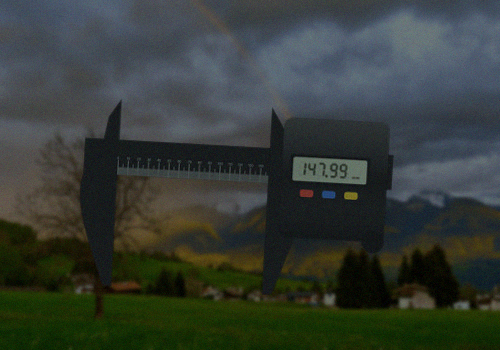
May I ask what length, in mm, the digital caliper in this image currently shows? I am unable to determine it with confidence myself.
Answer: 147.99 mm
